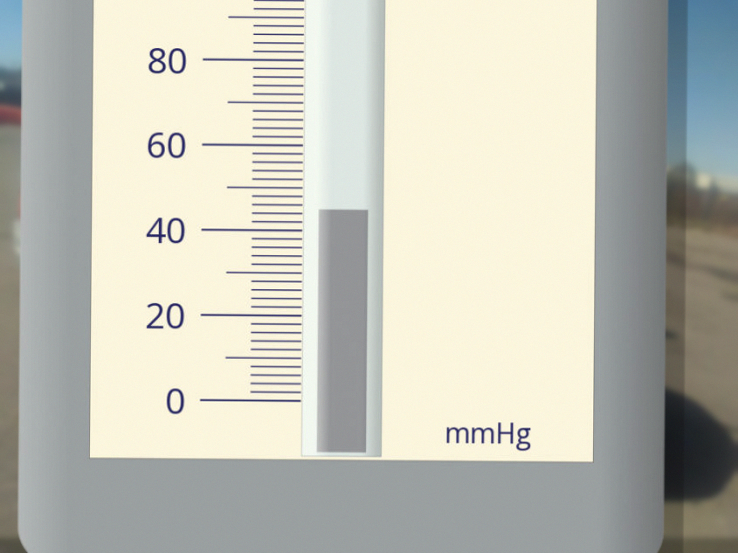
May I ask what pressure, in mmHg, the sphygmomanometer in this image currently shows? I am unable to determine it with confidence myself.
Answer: 45 mmHg
